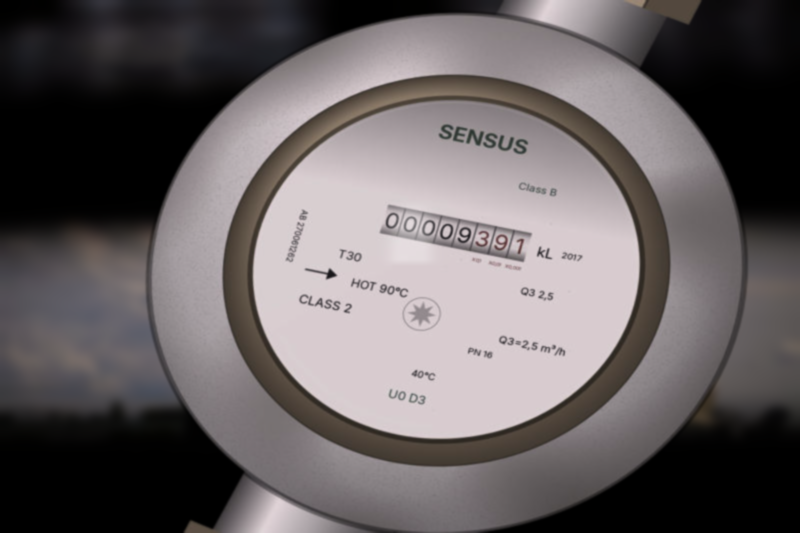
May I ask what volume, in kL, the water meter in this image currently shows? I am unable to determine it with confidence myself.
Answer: 9.391 kL
